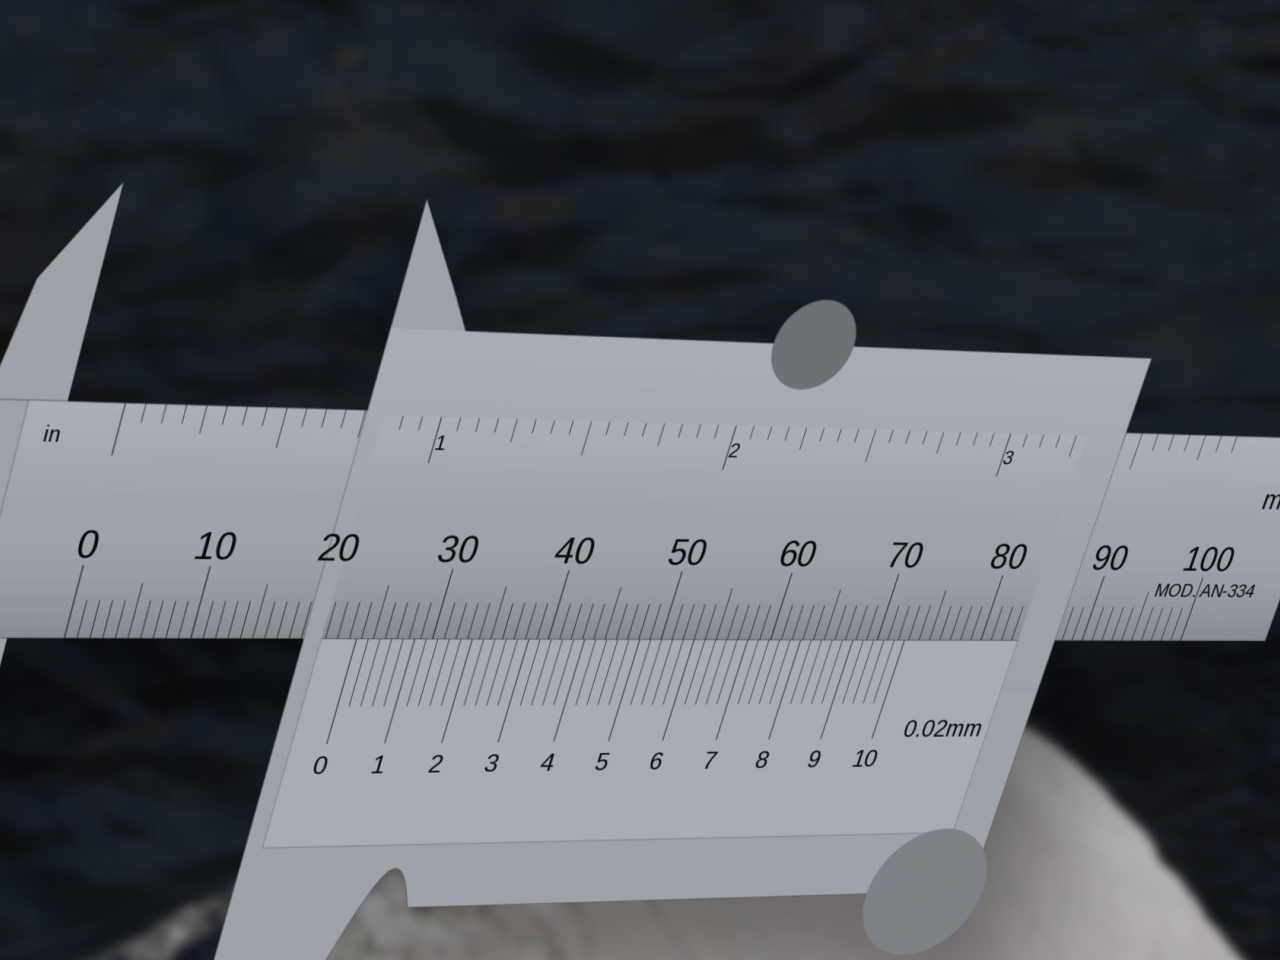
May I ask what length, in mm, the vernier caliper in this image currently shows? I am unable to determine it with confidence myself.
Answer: 23.6 mm
